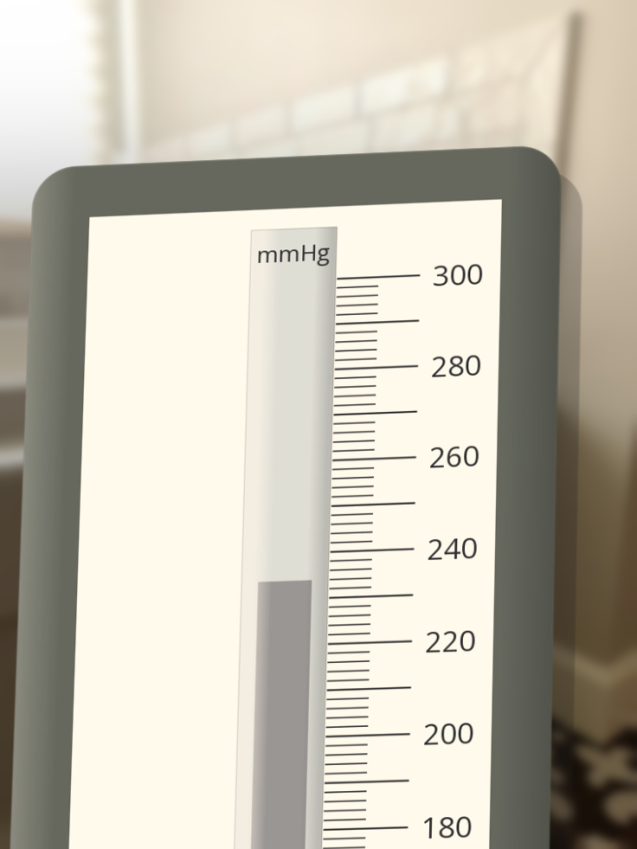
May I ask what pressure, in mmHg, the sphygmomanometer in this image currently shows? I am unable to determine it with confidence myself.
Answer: 234 mmHg
